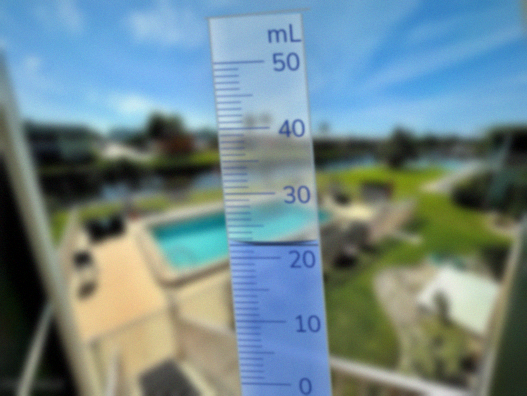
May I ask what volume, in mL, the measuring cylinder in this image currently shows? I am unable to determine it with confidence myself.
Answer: 22 mL
